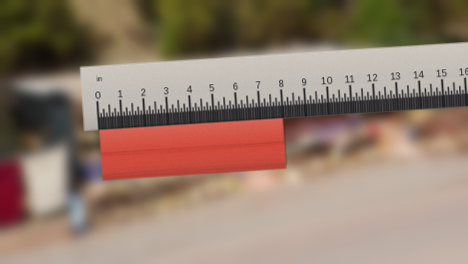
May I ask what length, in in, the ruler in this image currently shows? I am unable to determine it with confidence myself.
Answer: 8 in
